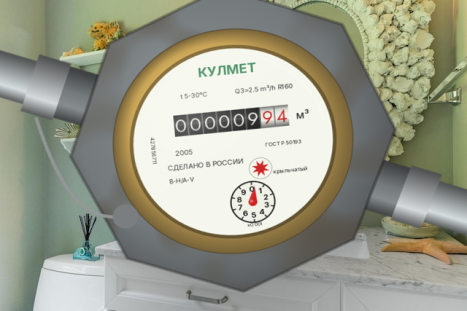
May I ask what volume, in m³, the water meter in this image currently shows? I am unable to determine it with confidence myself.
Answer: 9.940 m³
